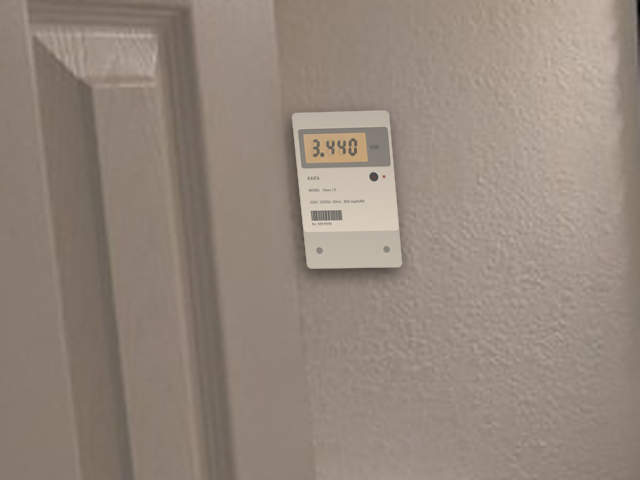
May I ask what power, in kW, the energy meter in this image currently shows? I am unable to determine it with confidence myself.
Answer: 3.440 kW
